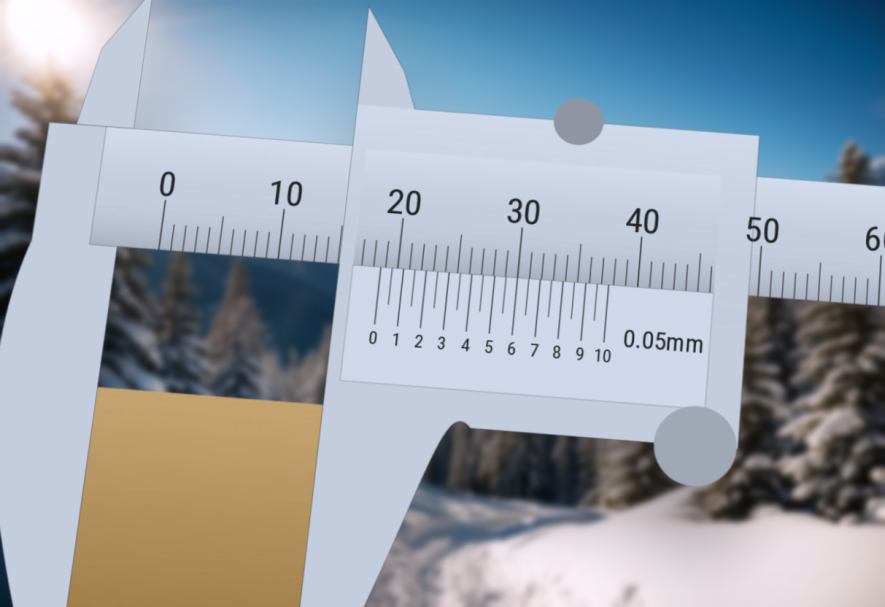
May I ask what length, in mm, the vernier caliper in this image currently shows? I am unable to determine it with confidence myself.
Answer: 18.6 mm
